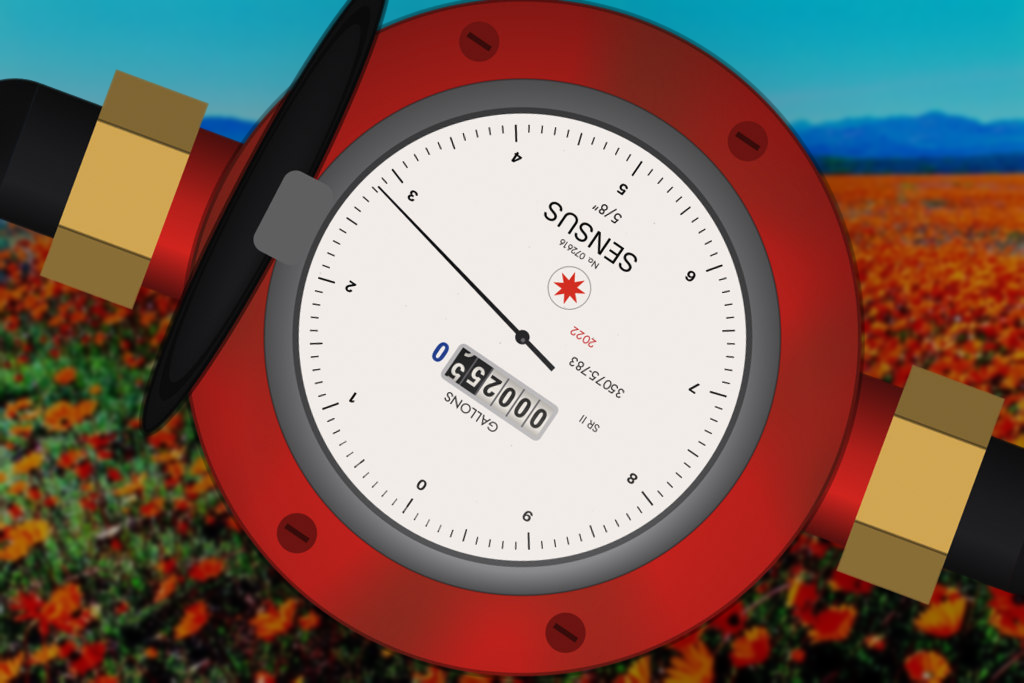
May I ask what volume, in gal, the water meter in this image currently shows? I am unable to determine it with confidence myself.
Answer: 2552.8 gal
